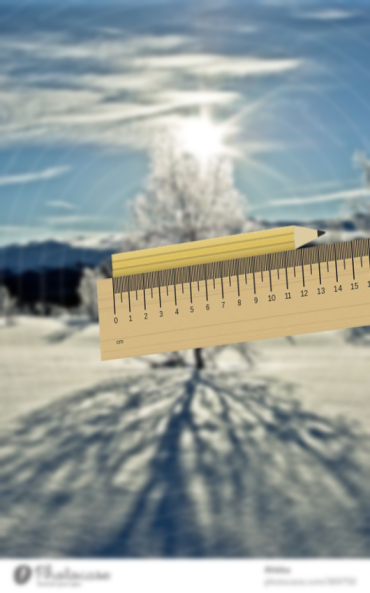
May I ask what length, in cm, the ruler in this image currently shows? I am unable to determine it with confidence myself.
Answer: 13.5 cm
